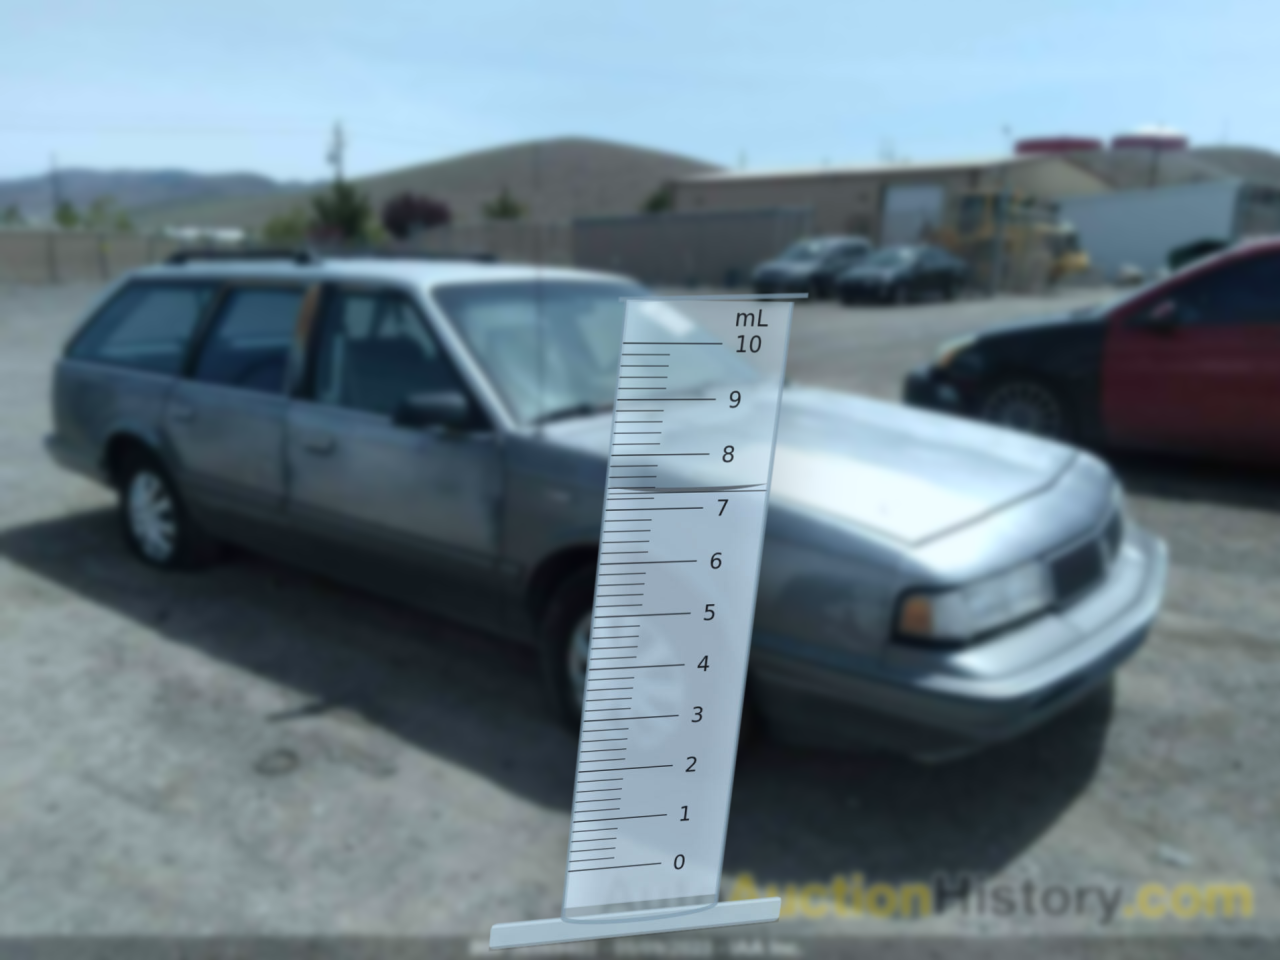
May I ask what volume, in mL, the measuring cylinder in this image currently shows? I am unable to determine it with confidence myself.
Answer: 7.3 mL
